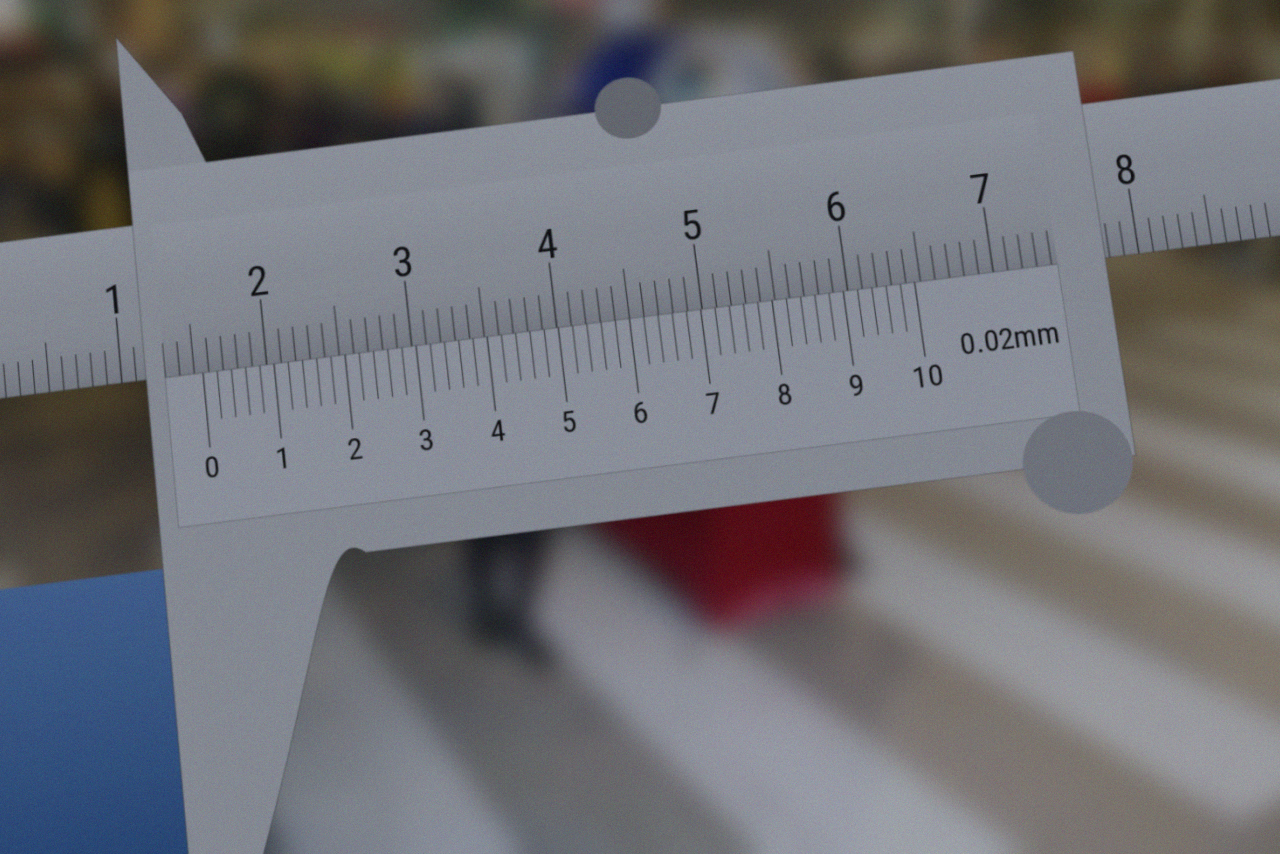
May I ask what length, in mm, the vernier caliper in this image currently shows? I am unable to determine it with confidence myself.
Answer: 15.6 mm
